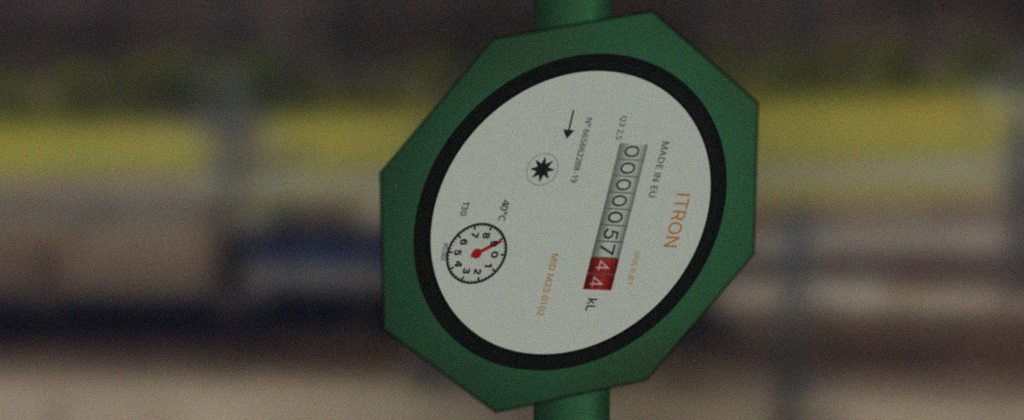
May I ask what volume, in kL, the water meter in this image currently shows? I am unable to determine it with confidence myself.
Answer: 57.439 kL
